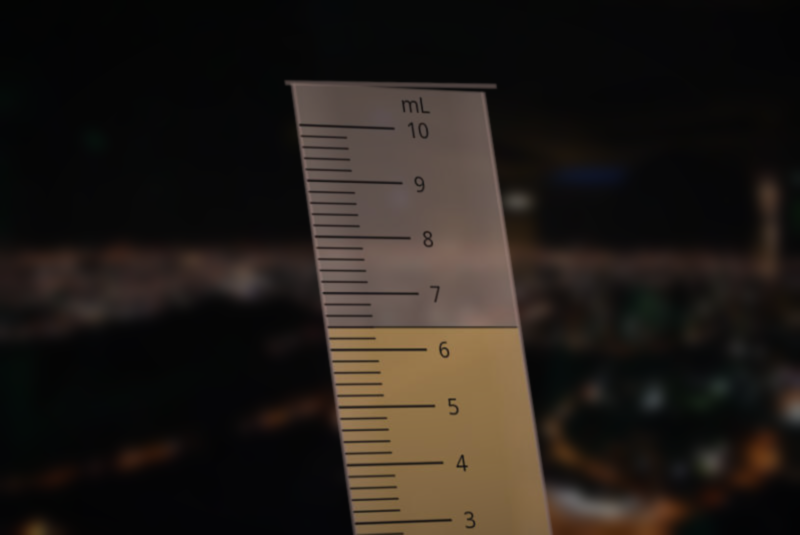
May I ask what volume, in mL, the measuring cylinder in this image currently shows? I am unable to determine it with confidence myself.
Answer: 6.4 mL
